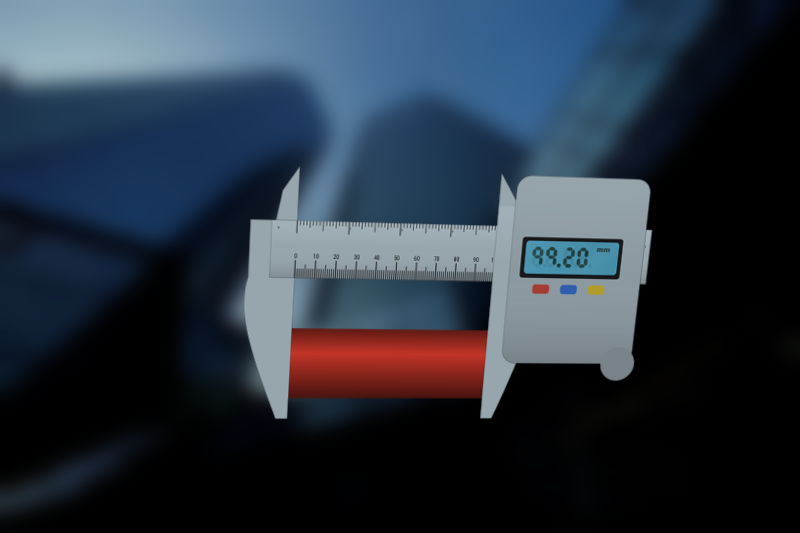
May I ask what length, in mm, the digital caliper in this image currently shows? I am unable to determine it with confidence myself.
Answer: 99.20 mm
